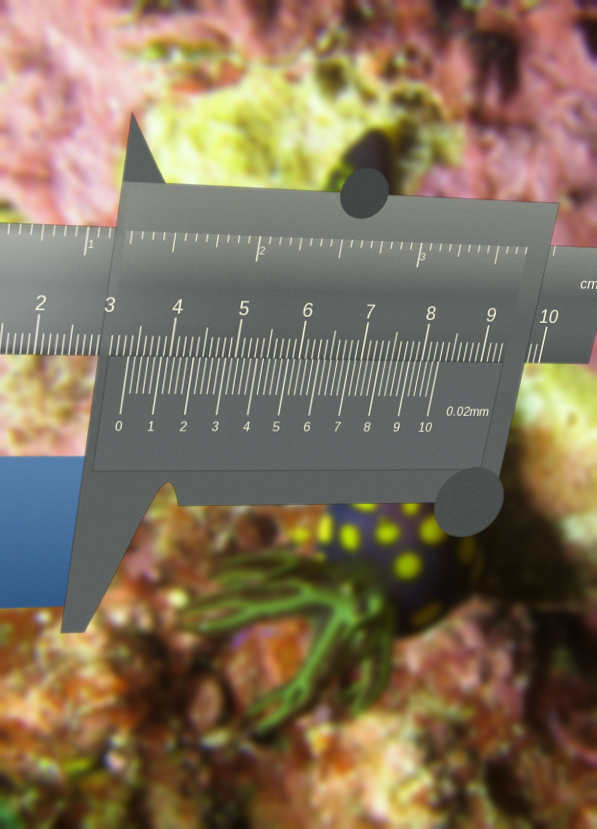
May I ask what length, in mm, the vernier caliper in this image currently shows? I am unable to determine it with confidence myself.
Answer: 33.8 mm
